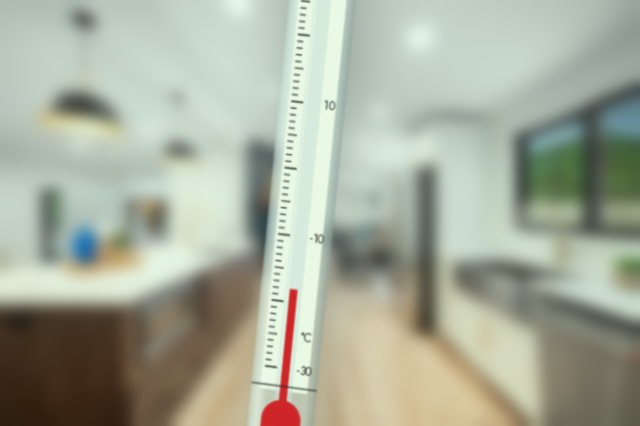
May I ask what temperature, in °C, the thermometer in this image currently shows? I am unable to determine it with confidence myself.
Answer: -18 °C
